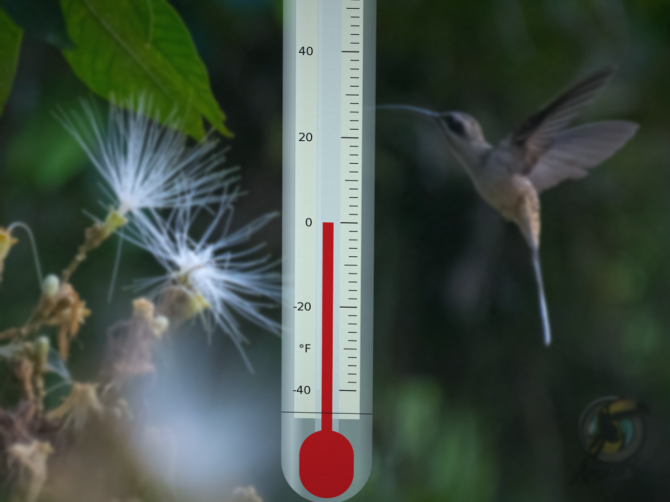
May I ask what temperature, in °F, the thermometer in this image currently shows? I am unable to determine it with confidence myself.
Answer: 0 °F
